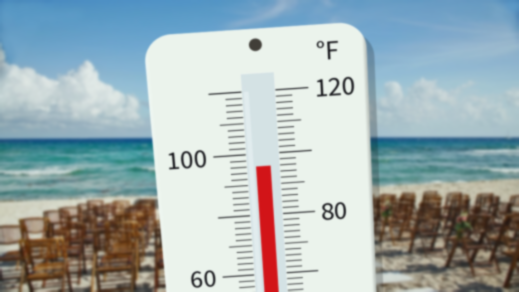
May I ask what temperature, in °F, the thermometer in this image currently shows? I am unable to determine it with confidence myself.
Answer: 96 °F
